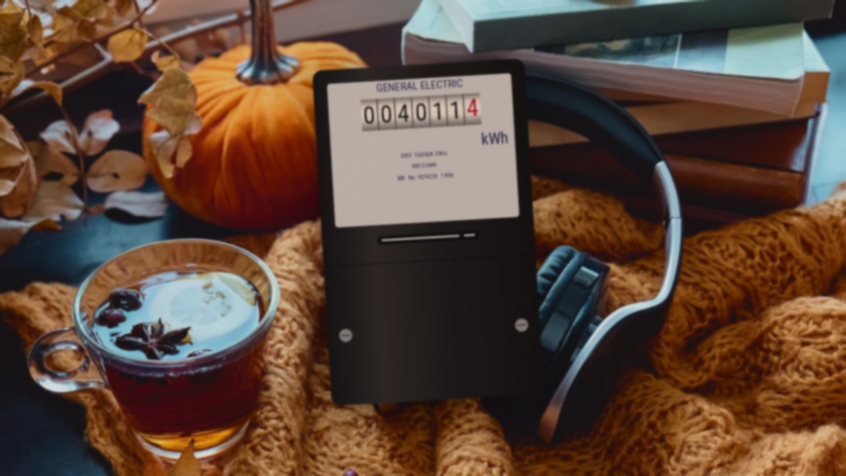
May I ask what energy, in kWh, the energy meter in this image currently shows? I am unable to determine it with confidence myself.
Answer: 4011.4 kWh
